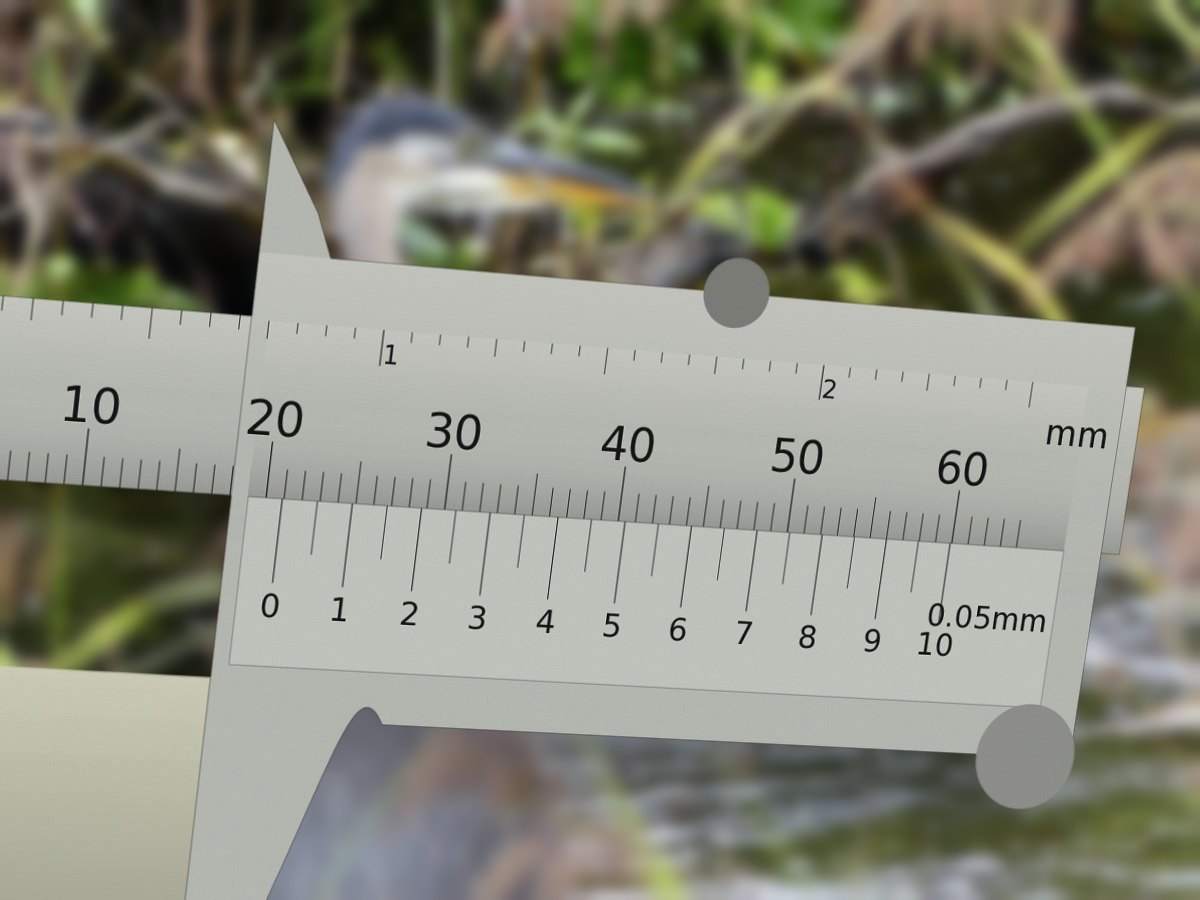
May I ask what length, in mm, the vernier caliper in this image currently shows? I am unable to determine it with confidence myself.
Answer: 20.9 mm
